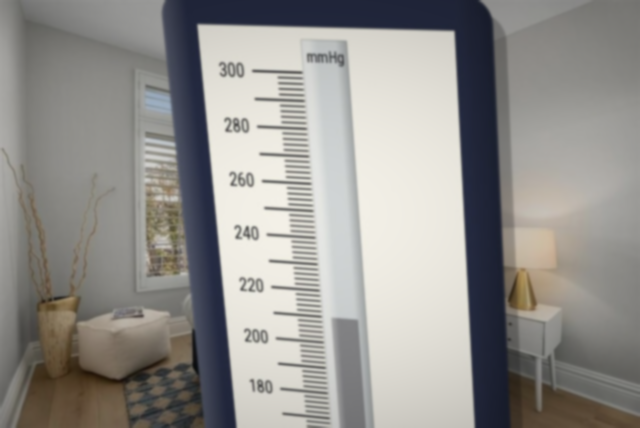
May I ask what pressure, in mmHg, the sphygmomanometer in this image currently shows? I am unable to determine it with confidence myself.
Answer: 210 mmHg
